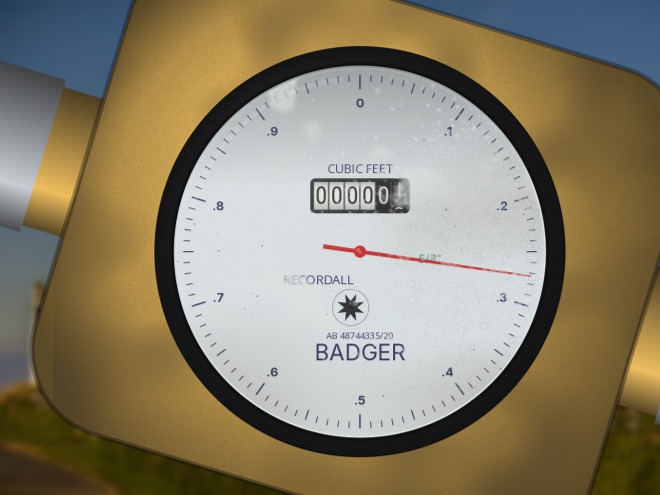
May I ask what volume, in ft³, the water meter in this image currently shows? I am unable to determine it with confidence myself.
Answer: 1.27 ft³
